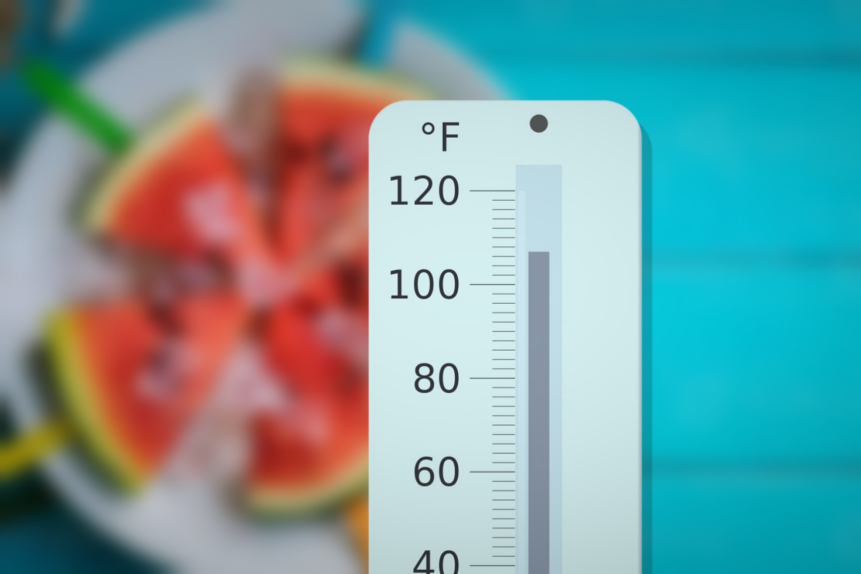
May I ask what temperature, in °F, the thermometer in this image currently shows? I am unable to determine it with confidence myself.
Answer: 107 °F
